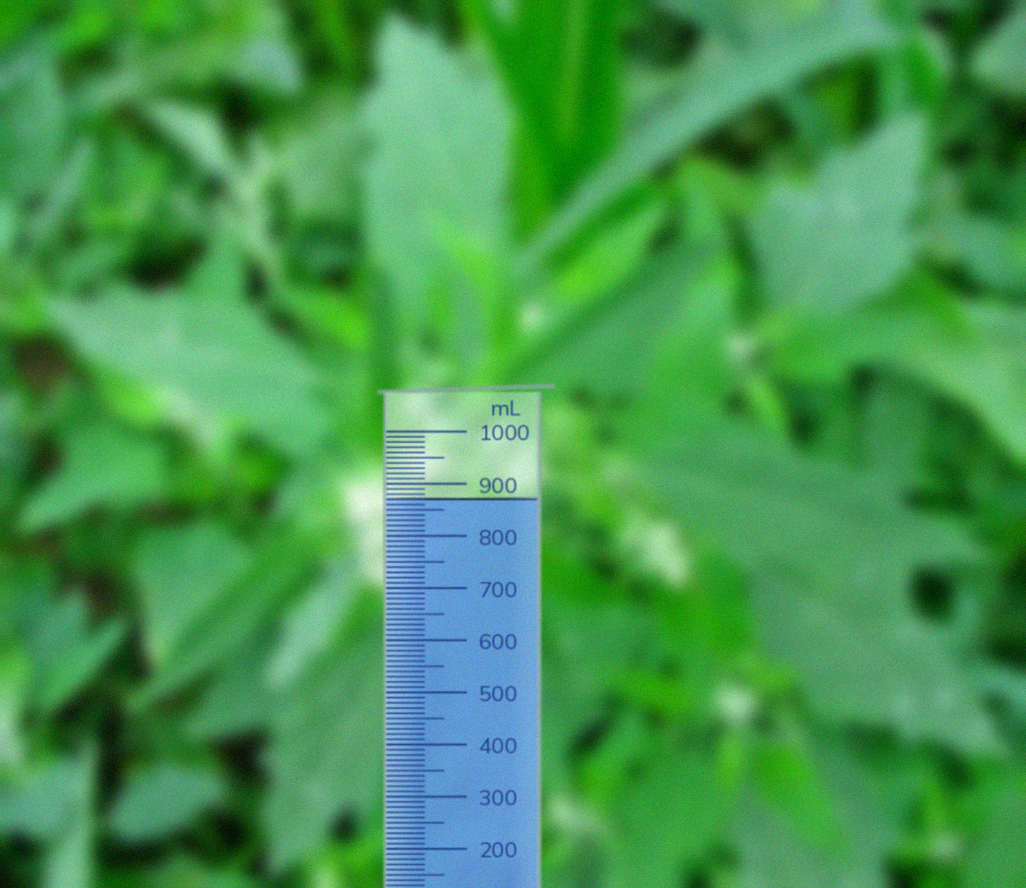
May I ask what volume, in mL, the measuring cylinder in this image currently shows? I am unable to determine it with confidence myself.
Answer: 870 mL
